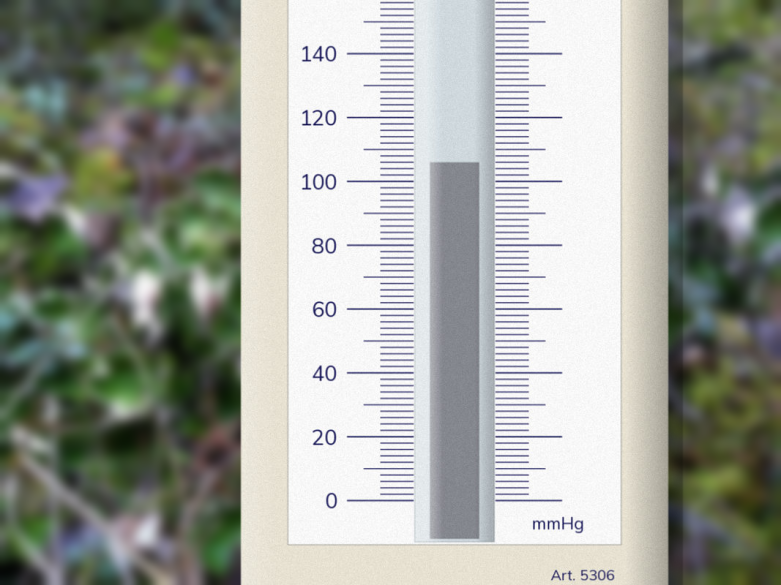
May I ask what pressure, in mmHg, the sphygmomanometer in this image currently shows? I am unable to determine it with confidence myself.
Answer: 106 mmHg
